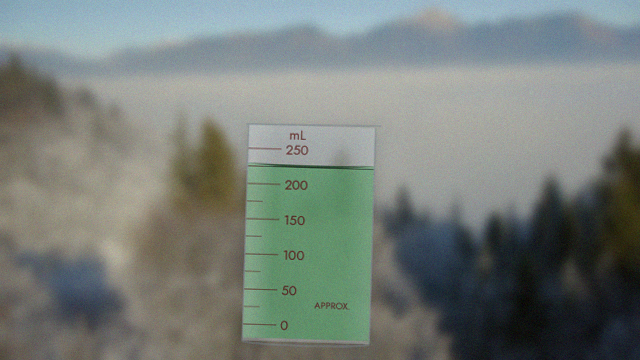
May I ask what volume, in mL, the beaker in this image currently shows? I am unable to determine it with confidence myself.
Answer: 225 mL
